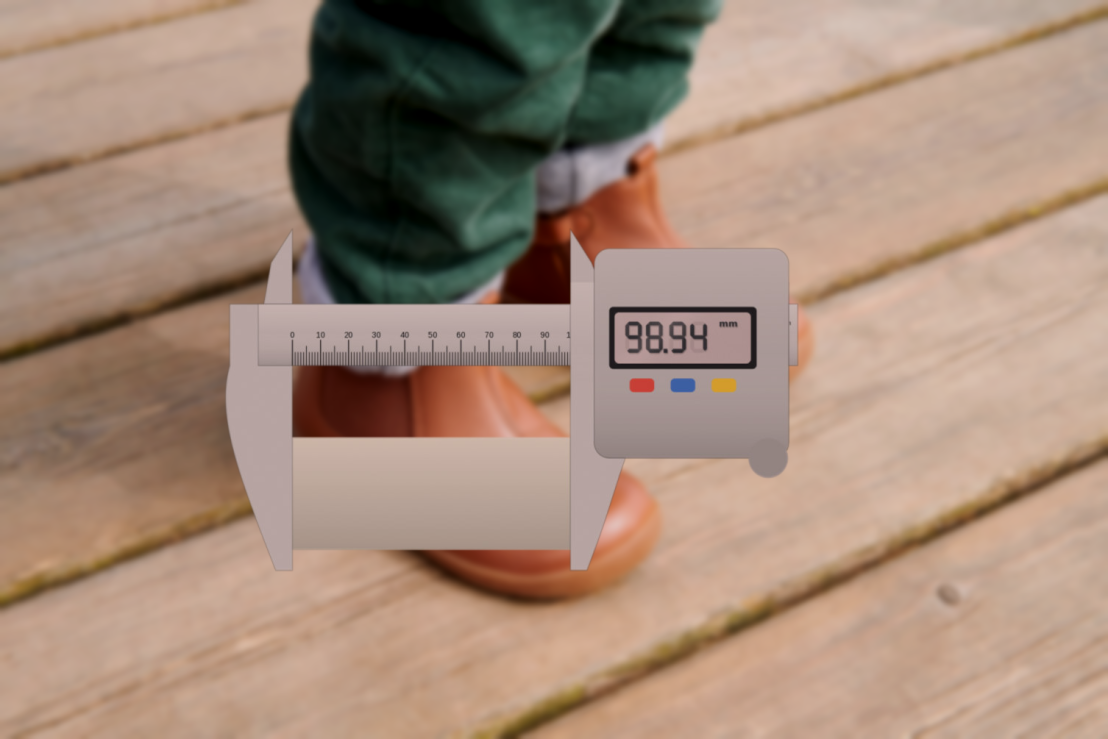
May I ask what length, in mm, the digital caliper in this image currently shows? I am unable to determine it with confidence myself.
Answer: 98.94 mm
